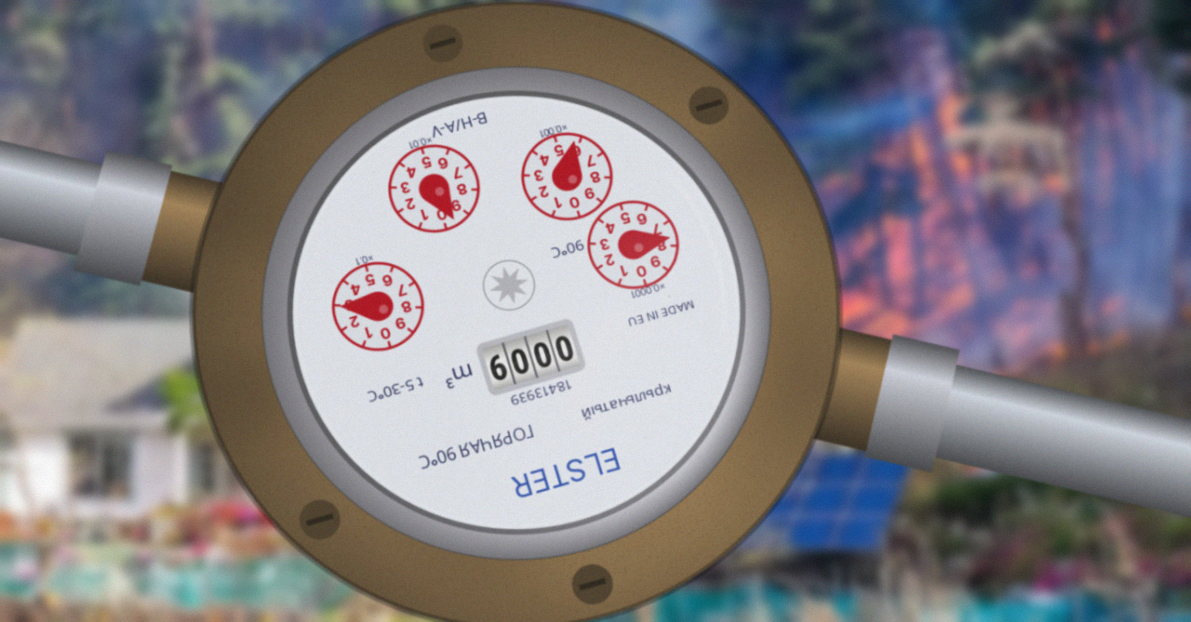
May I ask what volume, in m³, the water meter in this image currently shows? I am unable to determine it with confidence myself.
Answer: 9.2957 m³
